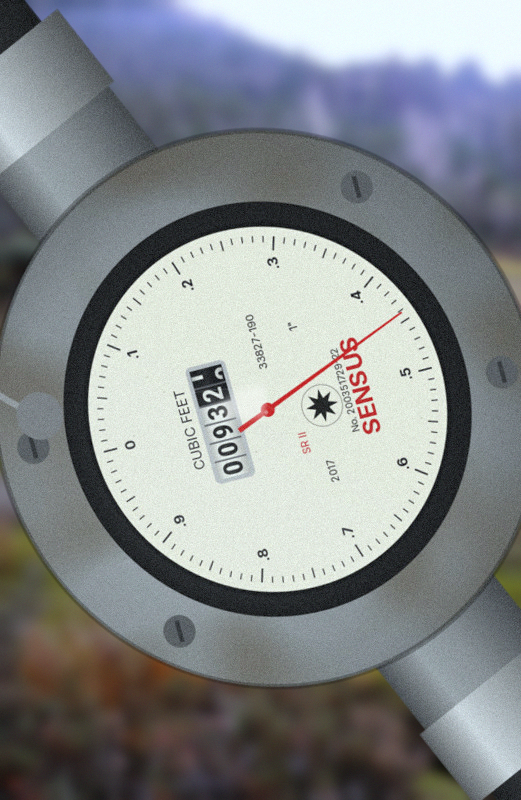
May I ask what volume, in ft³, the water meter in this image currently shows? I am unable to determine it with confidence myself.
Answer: 9321.44 ft³
